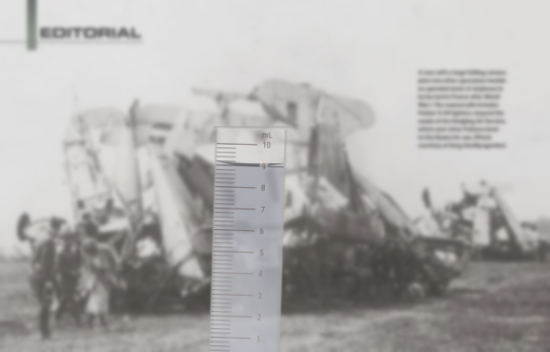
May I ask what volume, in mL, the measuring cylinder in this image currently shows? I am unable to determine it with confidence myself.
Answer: 9 mL
